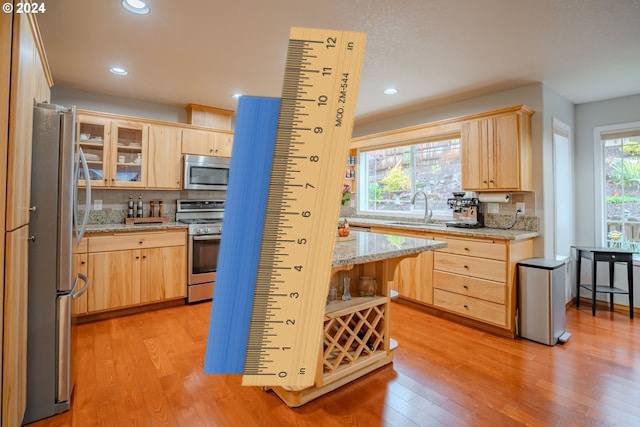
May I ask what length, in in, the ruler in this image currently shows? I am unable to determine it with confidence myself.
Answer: 10 in
